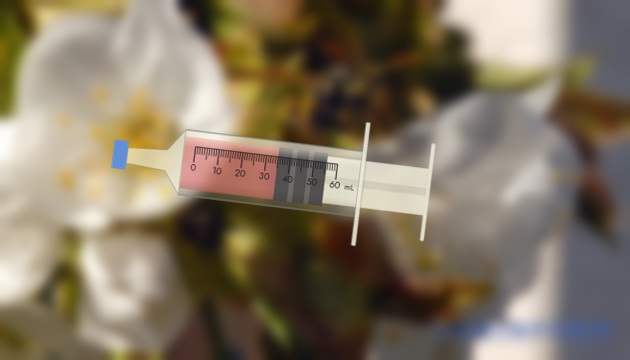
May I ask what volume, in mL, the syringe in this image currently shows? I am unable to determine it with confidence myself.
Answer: 35 mL
